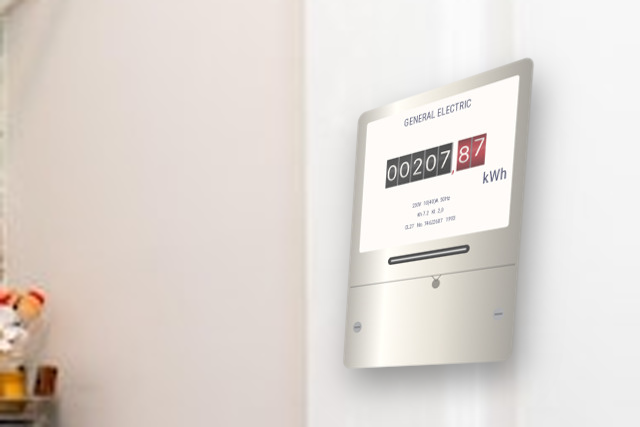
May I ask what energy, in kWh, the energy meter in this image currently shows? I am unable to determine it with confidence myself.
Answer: 207.87 kWh
